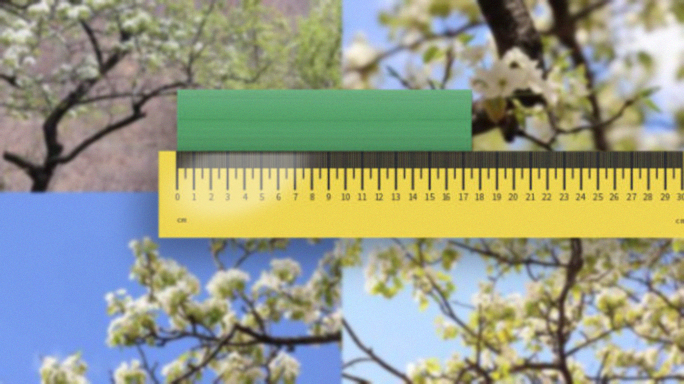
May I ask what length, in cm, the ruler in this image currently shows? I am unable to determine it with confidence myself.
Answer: 17.5 cm
